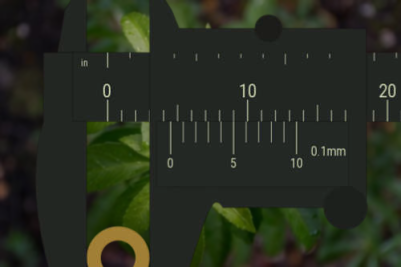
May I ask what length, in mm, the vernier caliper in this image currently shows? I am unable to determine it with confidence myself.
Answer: 4.5 mm
